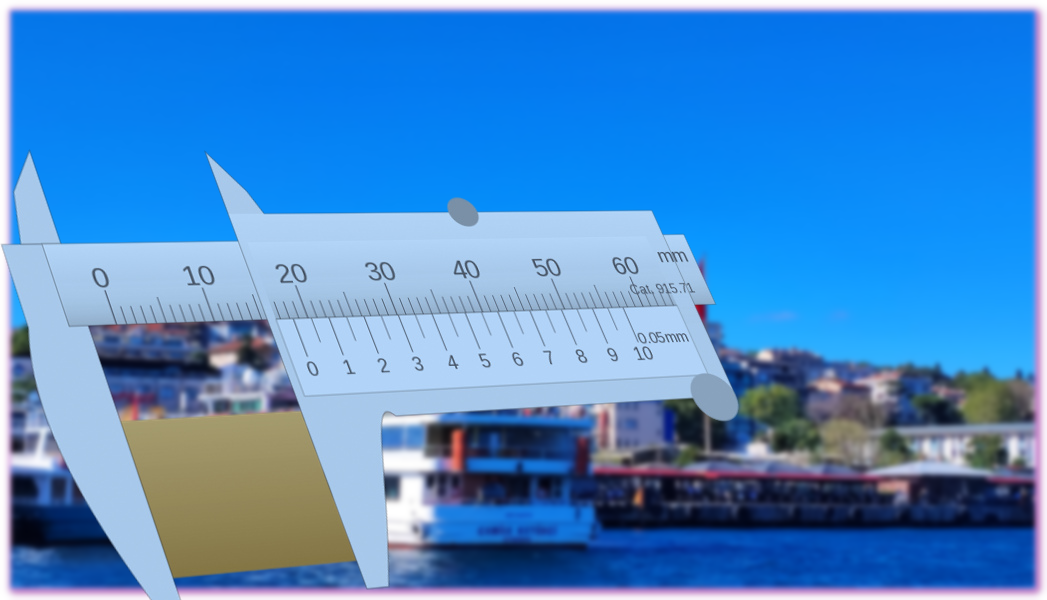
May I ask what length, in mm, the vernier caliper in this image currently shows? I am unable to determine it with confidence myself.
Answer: 18.4 mm
